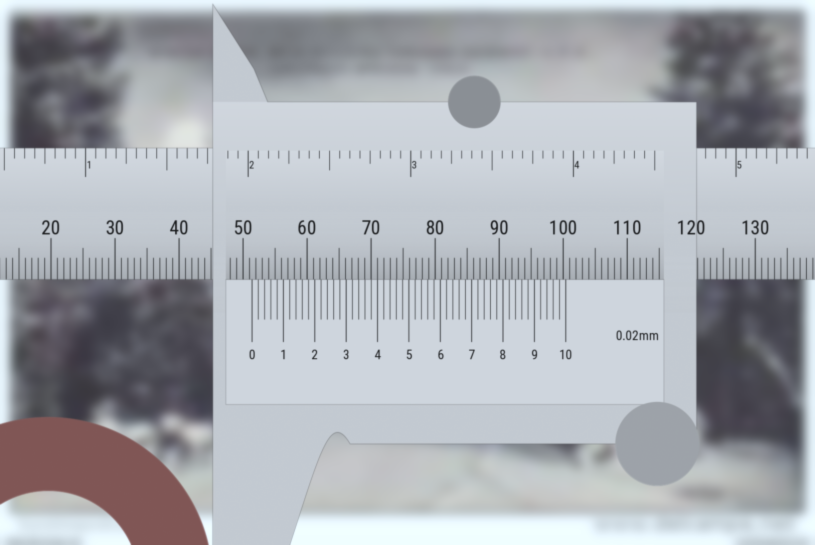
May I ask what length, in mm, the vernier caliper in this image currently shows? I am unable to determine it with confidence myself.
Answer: 51.4 mm
